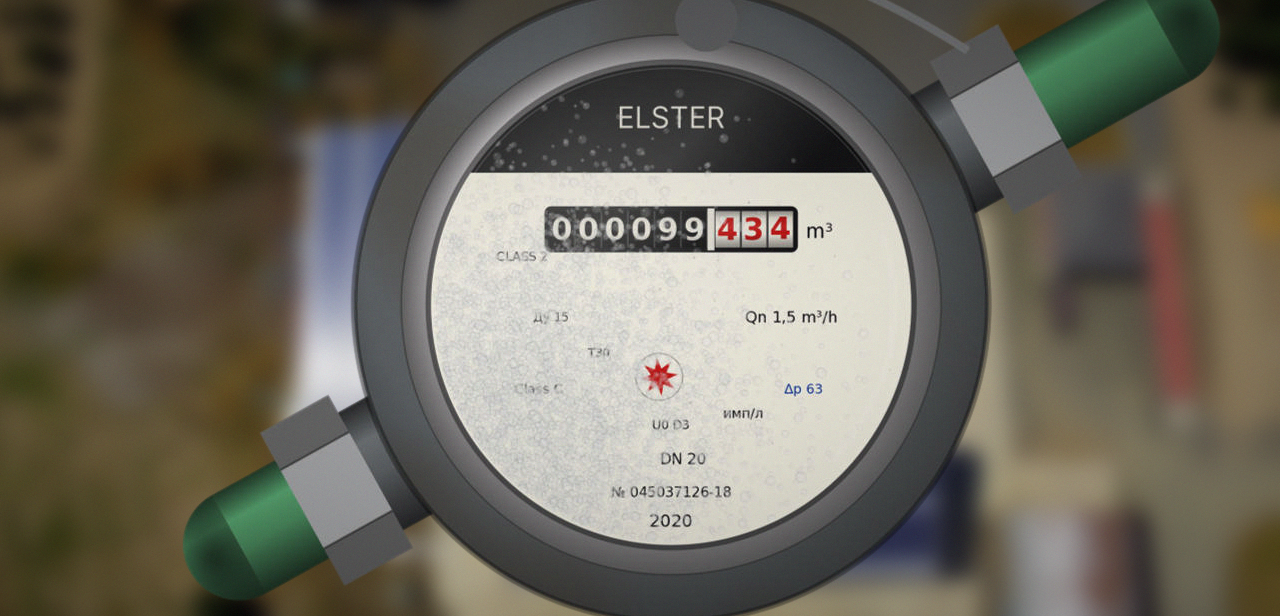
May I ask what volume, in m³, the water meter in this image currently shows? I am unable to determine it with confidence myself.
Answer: 99.434 m³
